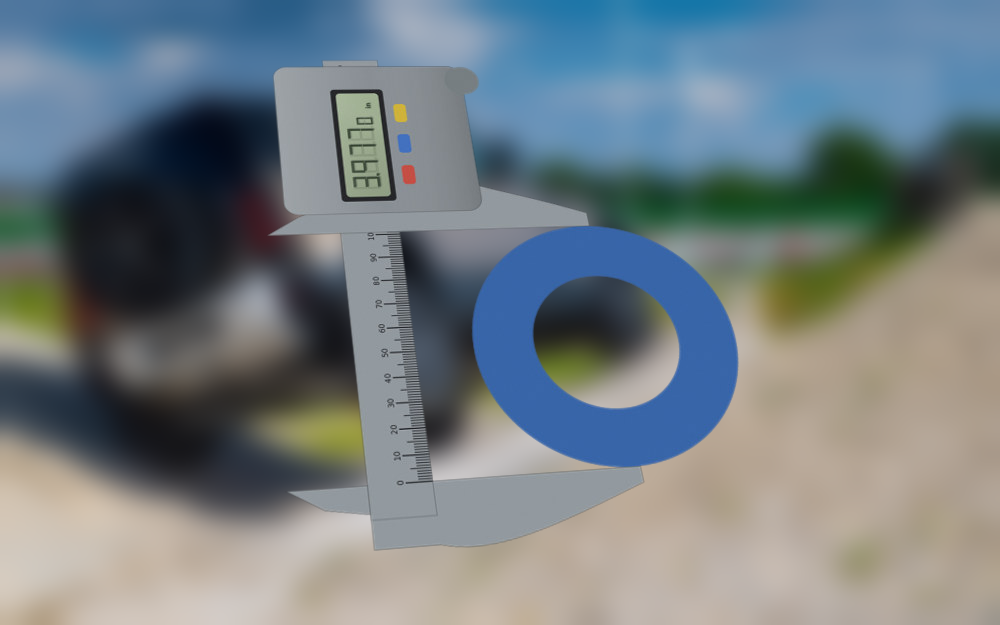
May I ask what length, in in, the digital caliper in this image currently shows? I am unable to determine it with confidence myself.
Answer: 3.9770 in
